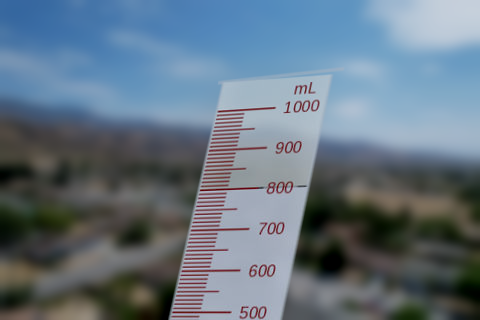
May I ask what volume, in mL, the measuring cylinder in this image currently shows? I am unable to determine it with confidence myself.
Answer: 800 mL
